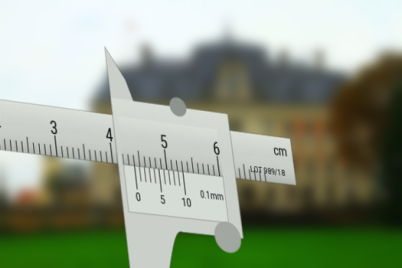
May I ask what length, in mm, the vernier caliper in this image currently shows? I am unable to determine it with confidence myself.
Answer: 44.0 mm
